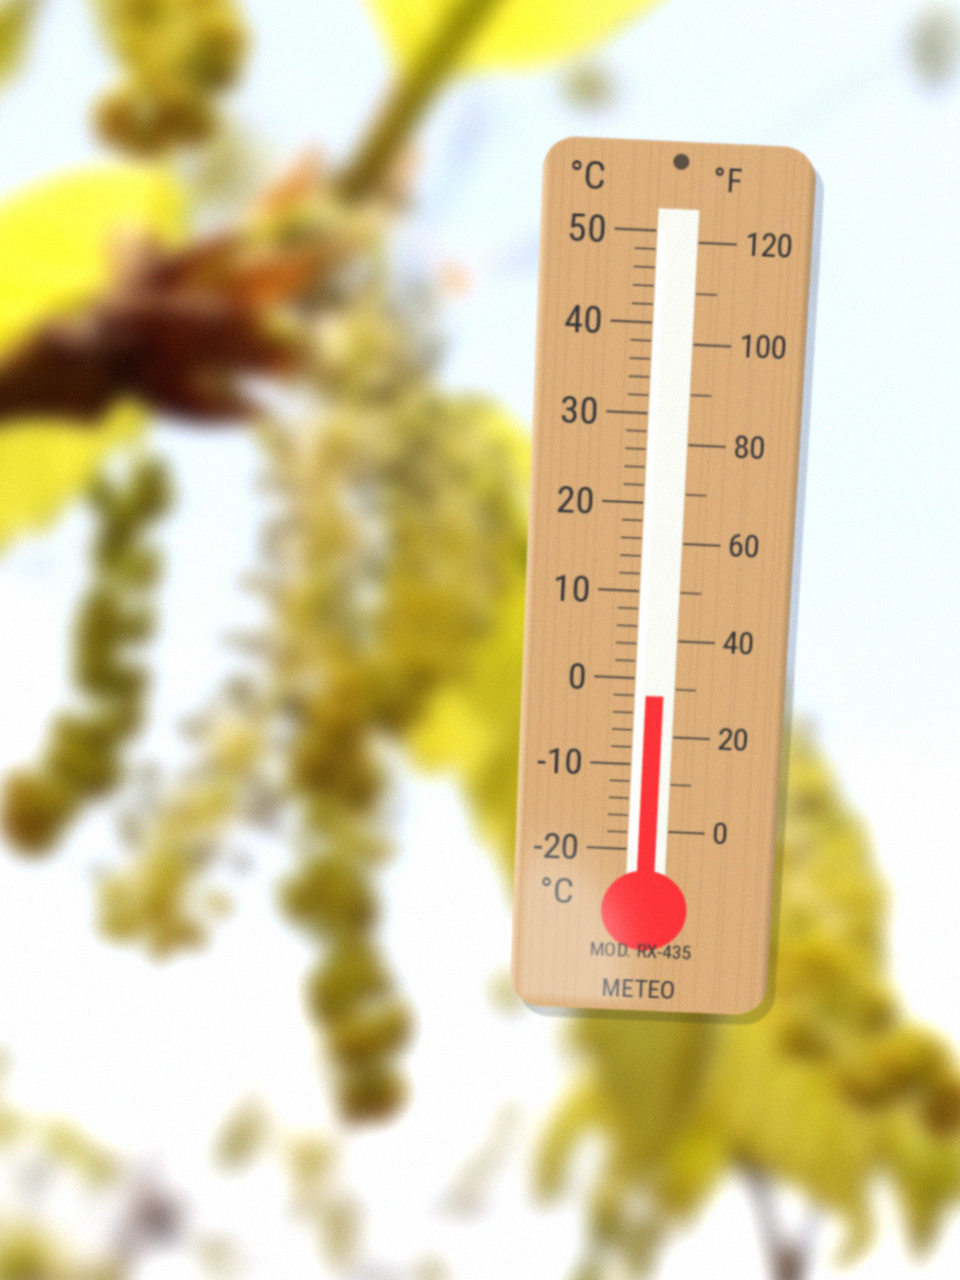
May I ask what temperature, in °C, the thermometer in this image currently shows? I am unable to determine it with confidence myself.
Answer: -2 °C
